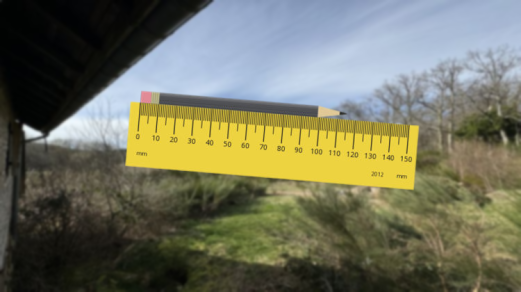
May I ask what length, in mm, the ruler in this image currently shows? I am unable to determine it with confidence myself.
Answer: 115 mm
